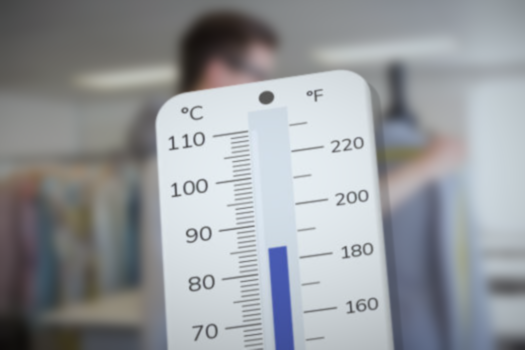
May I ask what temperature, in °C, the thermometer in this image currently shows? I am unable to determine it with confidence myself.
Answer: 85 °C
